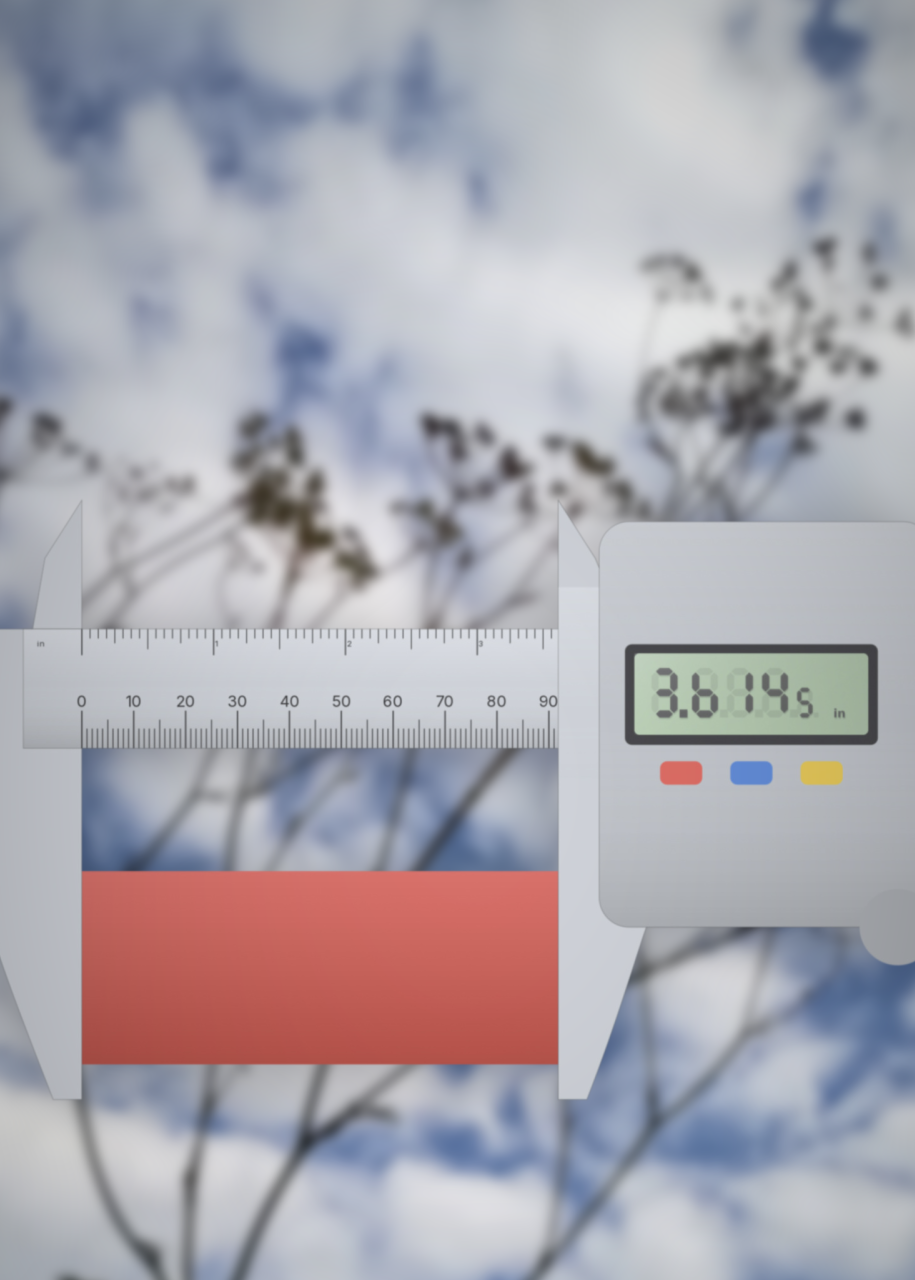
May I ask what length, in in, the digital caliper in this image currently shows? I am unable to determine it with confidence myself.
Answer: 3.6145 in
